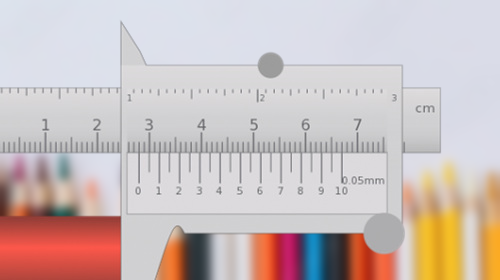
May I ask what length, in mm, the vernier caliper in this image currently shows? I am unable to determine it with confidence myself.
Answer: 28.0 mm
